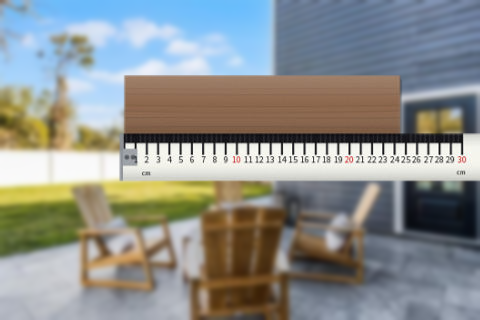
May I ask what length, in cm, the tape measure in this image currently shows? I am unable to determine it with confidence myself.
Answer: 24.5 cm
